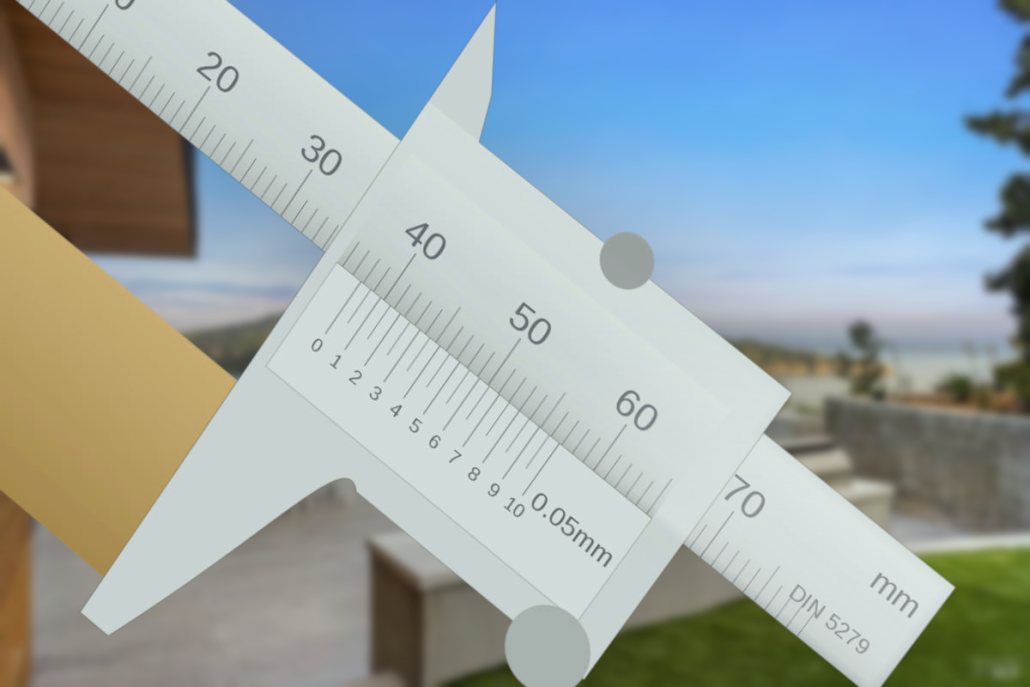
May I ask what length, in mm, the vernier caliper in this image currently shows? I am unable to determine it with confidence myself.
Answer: 37.8 mm
